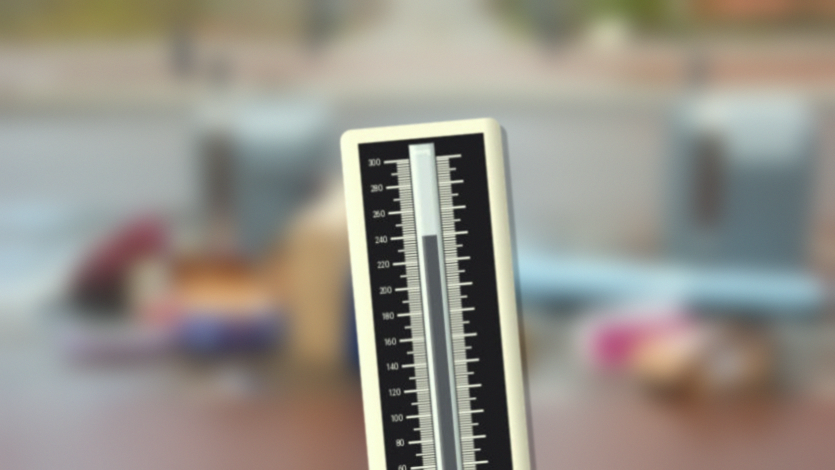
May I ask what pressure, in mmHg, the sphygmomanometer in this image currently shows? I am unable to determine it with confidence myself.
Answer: 240 mmHg
